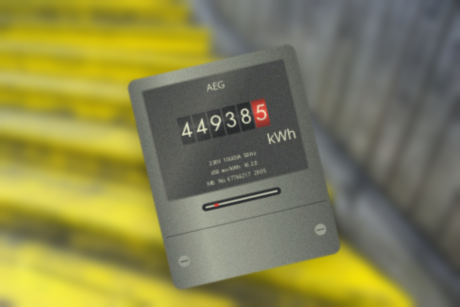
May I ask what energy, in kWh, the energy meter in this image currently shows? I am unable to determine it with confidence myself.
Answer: 44938.5 kWh
